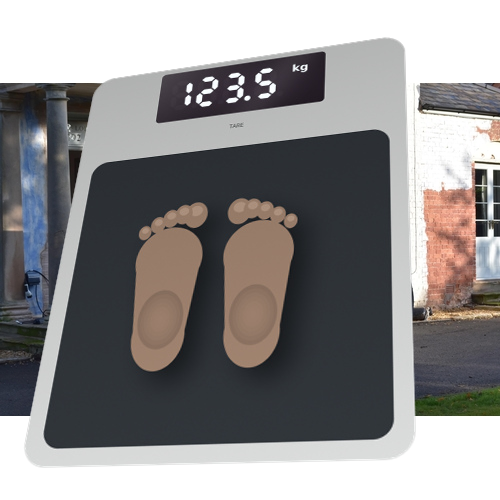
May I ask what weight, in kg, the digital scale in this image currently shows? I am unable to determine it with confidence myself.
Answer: 123.5 kg
